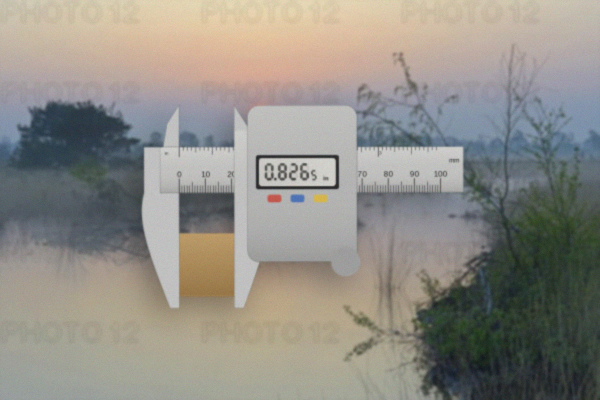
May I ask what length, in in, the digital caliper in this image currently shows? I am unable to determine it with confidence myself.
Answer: 0.8265 in
